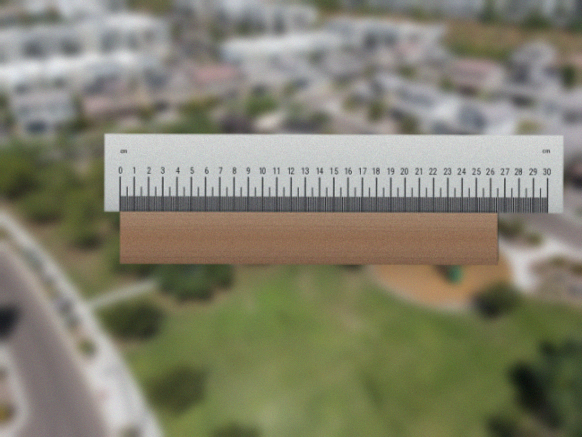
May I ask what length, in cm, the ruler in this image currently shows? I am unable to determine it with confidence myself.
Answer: 26.5 cm
